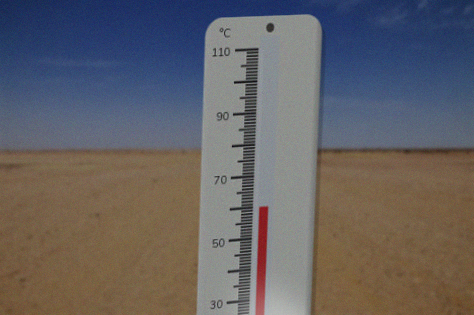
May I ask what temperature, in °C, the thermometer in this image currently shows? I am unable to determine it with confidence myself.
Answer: 60 °C
